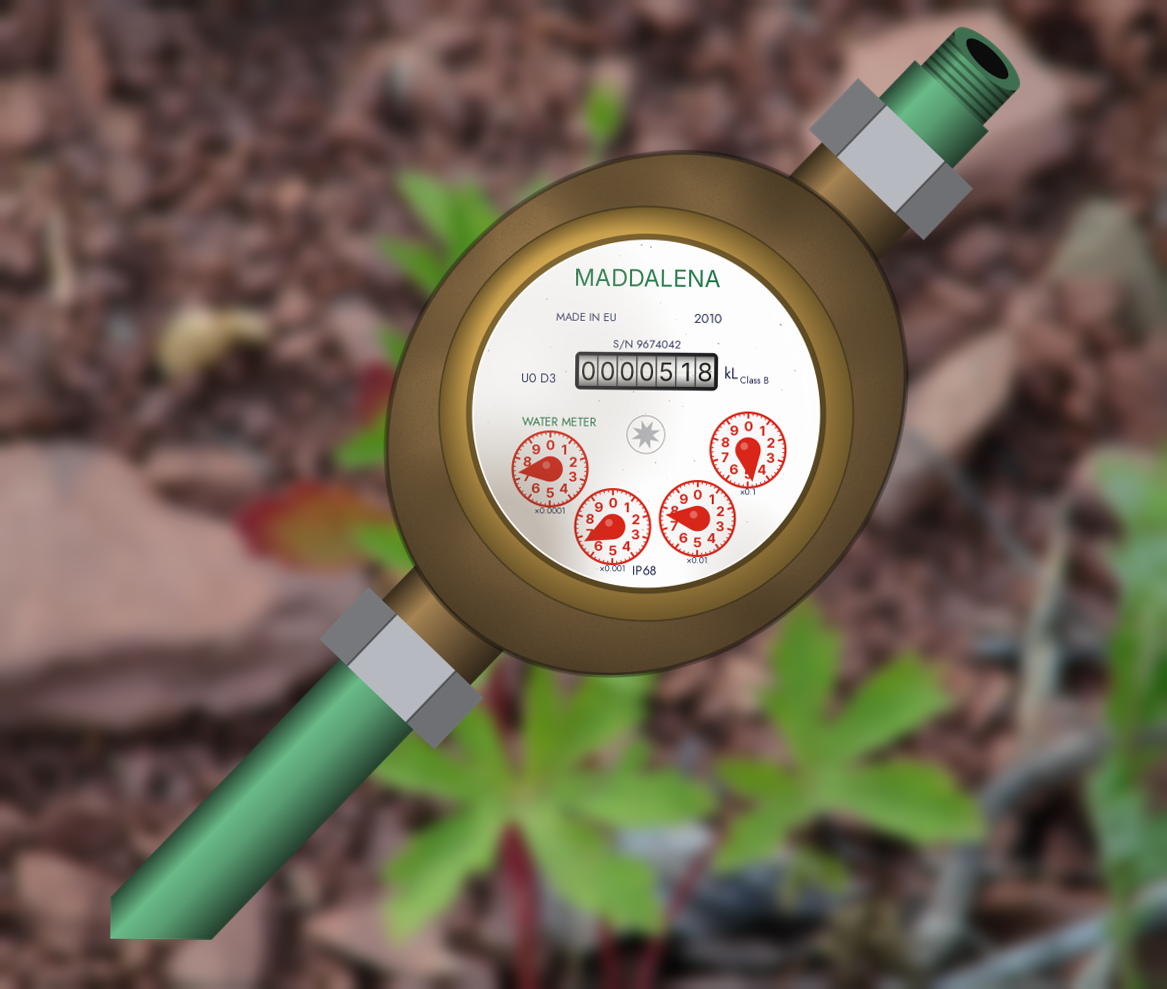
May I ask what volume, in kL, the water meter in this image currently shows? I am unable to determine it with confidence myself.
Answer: 518.4767 kL
